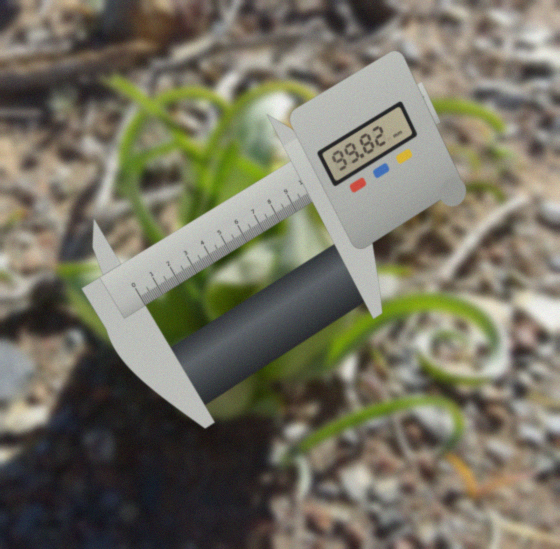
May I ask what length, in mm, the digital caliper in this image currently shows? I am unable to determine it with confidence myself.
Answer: 99.82 mm
